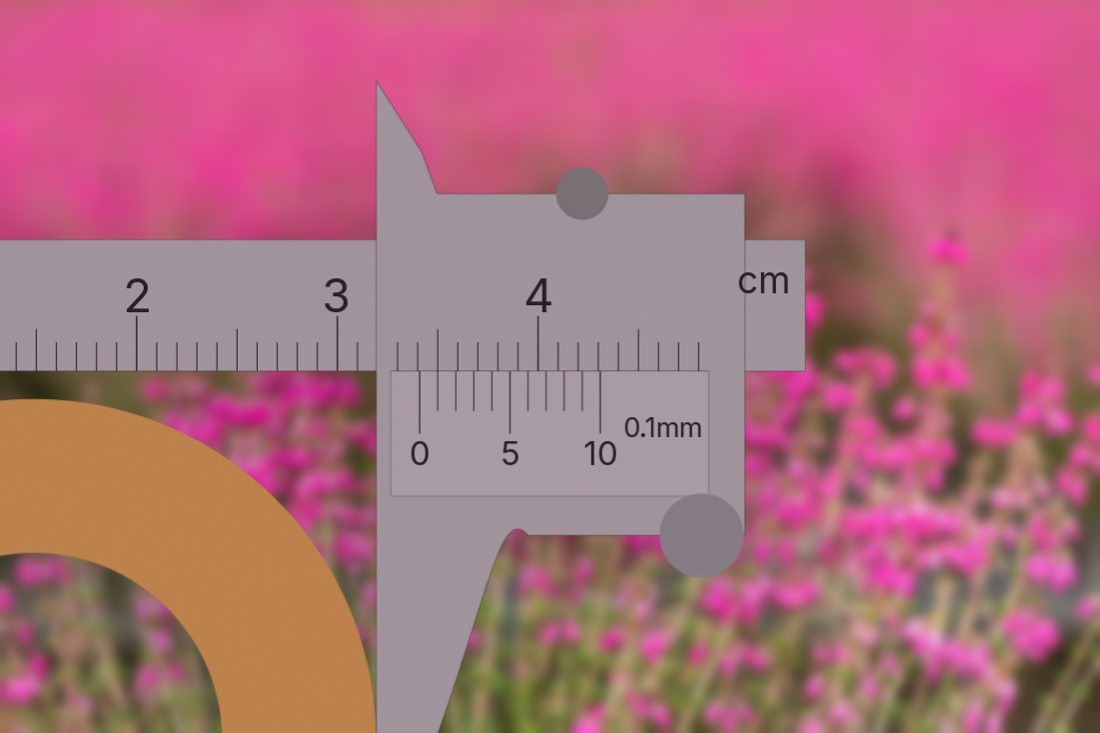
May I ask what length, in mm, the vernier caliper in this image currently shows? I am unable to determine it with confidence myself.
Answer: 34.1 mm
